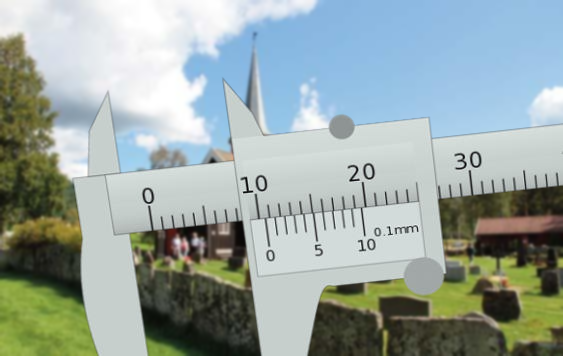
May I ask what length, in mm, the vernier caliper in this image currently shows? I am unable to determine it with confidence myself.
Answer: 10.6 mm
